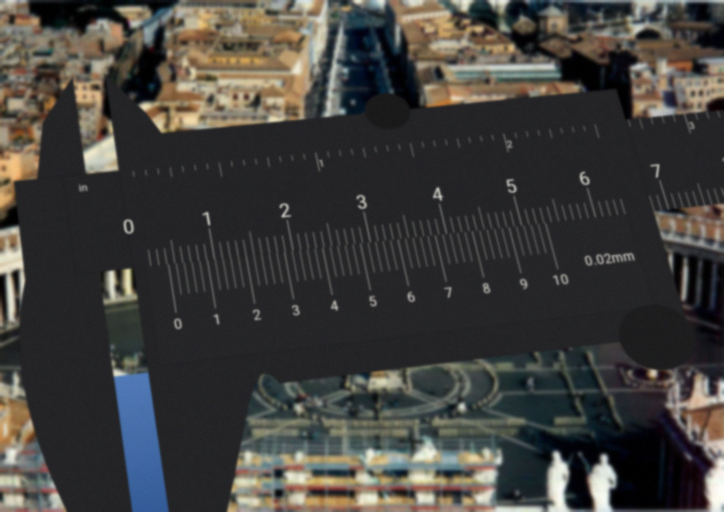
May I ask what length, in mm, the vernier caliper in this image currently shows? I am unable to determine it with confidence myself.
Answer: 4.2 mm
